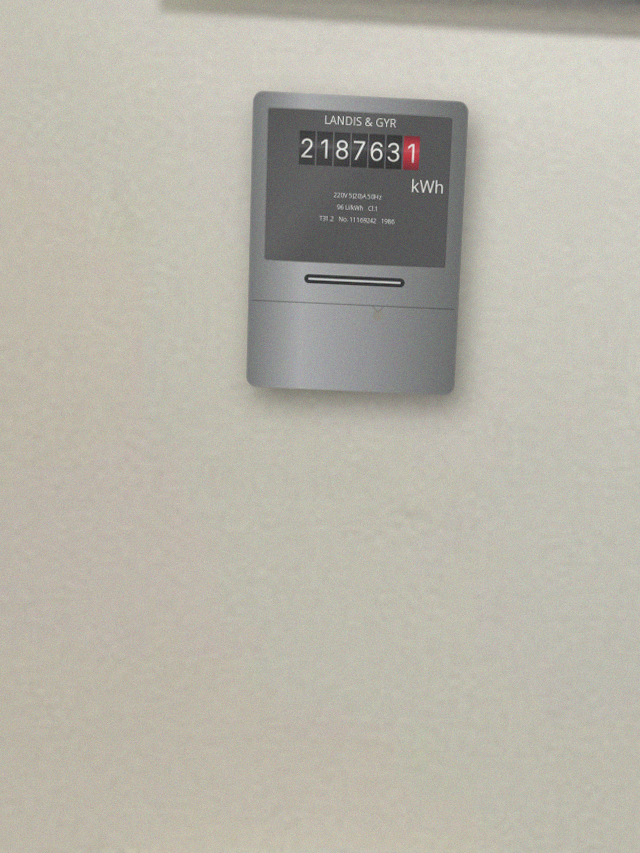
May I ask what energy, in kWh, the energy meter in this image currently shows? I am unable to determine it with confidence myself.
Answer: 218763.1 kWh
